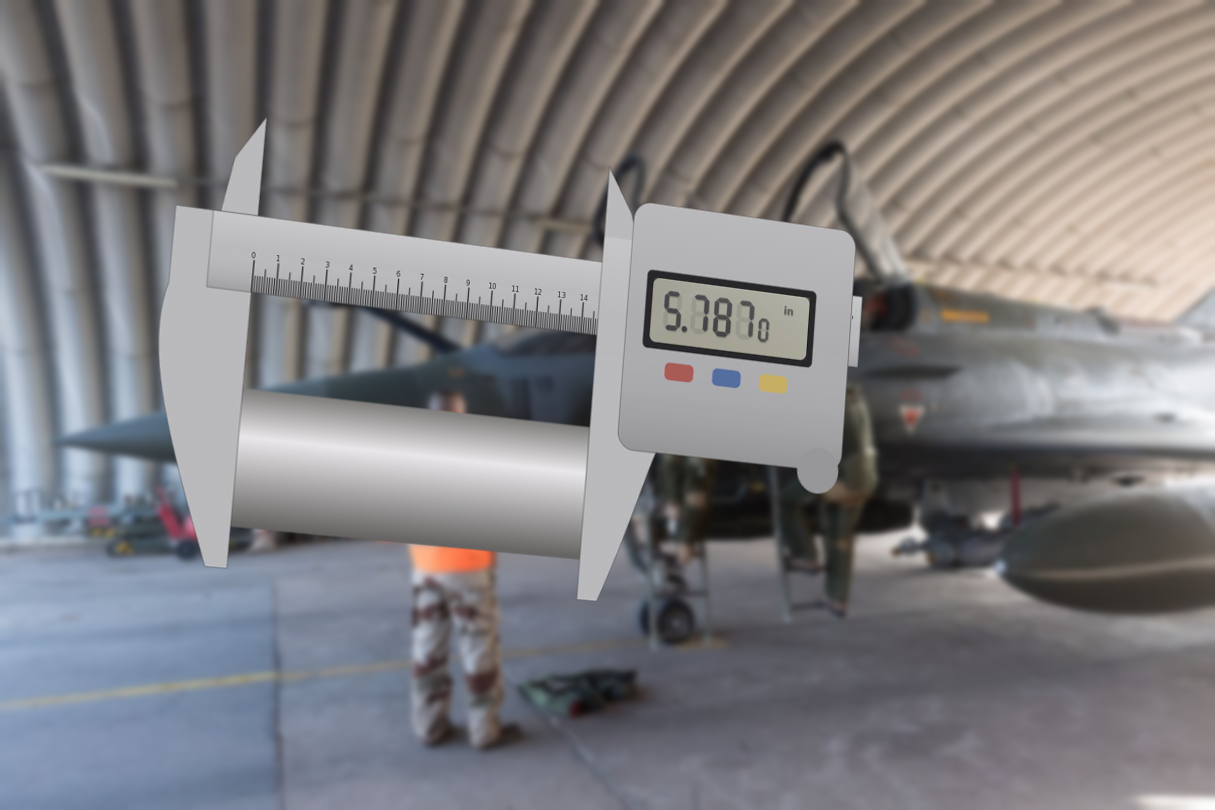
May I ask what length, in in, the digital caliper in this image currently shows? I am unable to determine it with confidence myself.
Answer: 5.7870 in
